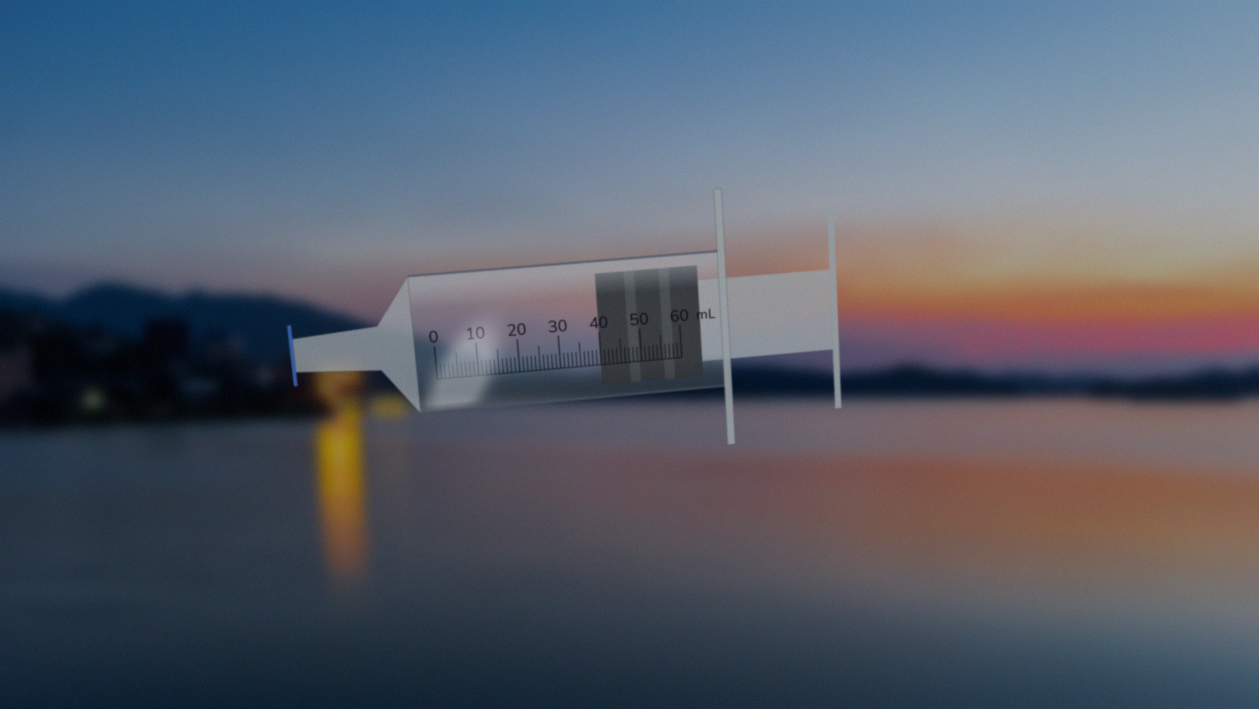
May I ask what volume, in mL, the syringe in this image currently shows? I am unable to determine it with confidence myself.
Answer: 40 mL
